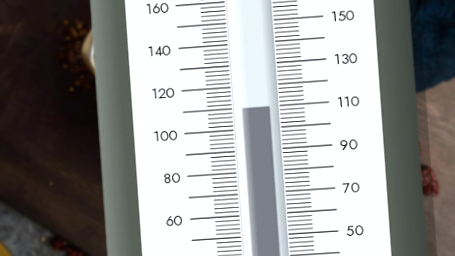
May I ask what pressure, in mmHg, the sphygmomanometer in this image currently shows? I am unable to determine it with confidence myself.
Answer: 110 mmHg
